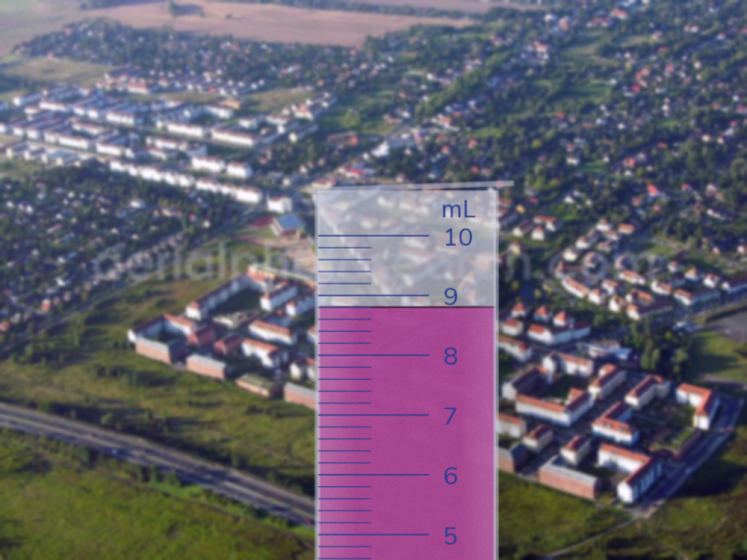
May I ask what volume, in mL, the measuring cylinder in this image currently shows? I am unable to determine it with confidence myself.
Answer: 8.8 mL
